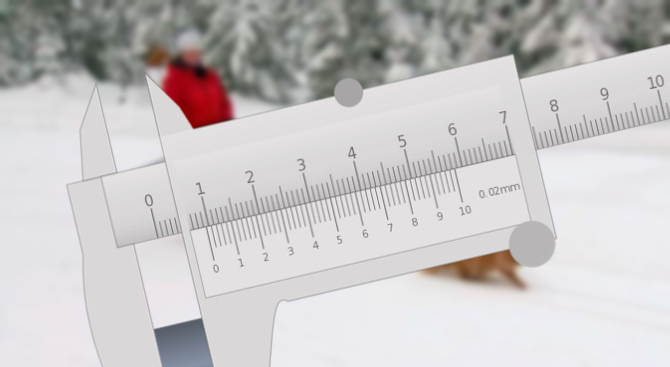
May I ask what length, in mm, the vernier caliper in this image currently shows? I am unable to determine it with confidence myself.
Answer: 9.5 mm
